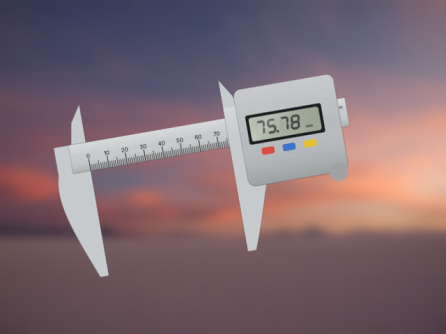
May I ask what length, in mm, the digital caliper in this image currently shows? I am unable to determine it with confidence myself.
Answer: 75.78 mm
